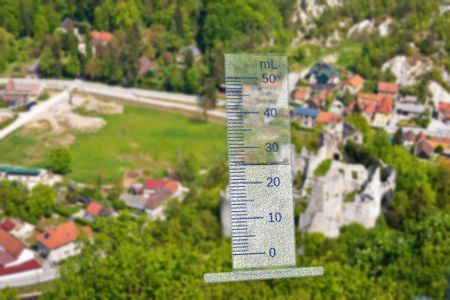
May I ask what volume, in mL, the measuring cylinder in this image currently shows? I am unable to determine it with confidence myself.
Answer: 25 mL
